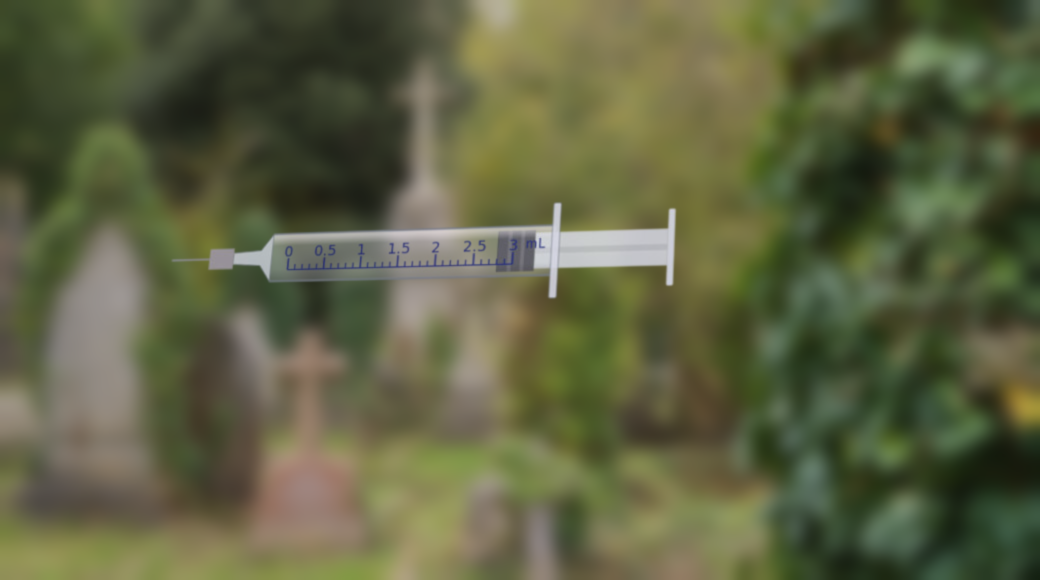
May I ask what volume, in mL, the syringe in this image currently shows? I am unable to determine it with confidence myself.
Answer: 2.8 mL
